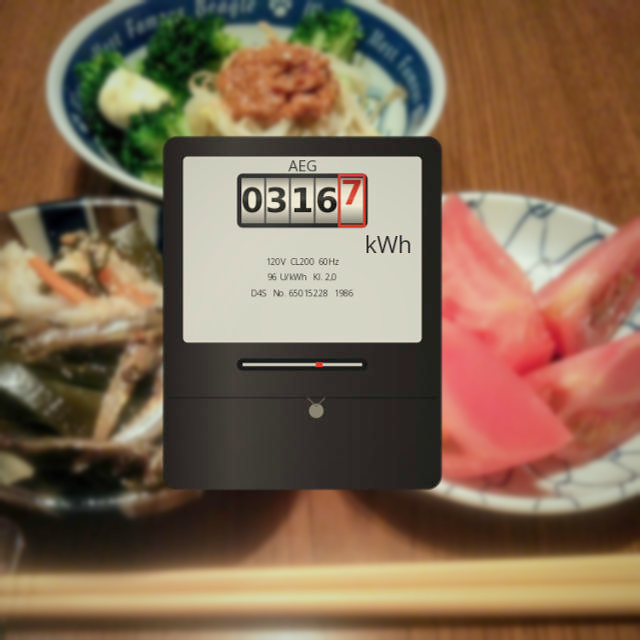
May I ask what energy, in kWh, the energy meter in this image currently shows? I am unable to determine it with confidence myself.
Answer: 316.7 kWh
